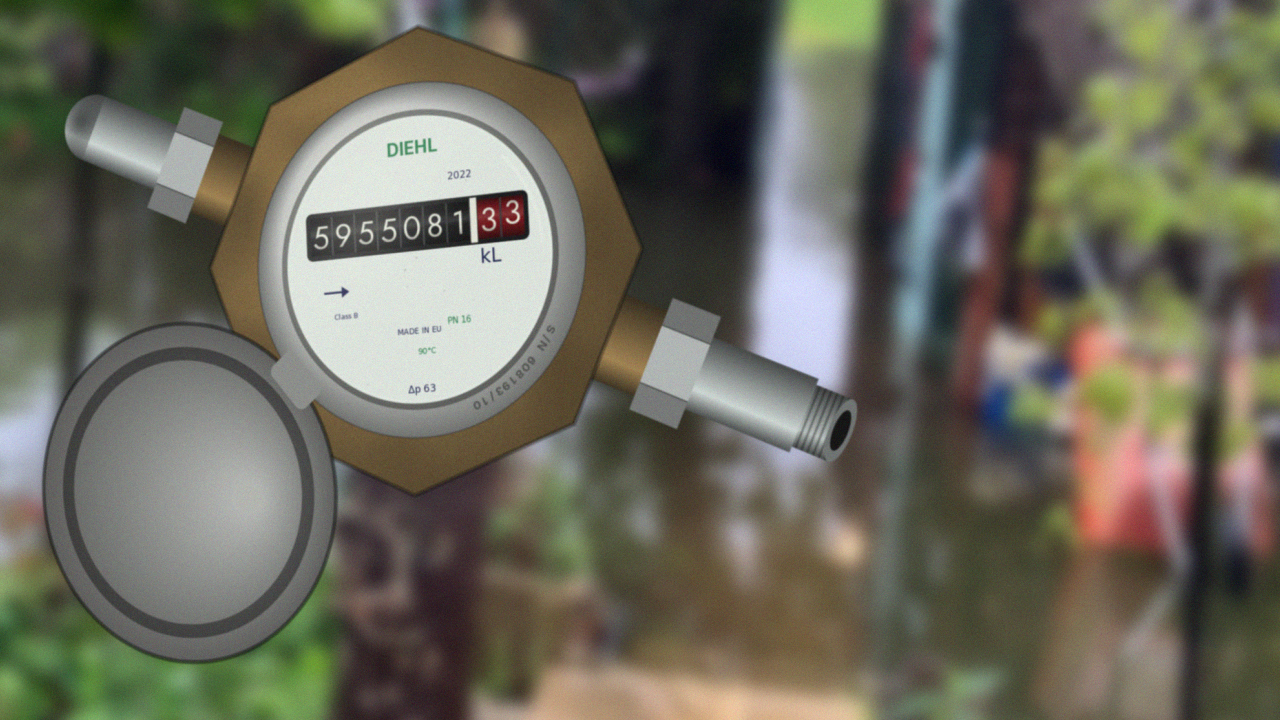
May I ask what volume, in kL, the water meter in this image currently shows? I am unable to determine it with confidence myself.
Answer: 5955081.33 kL
